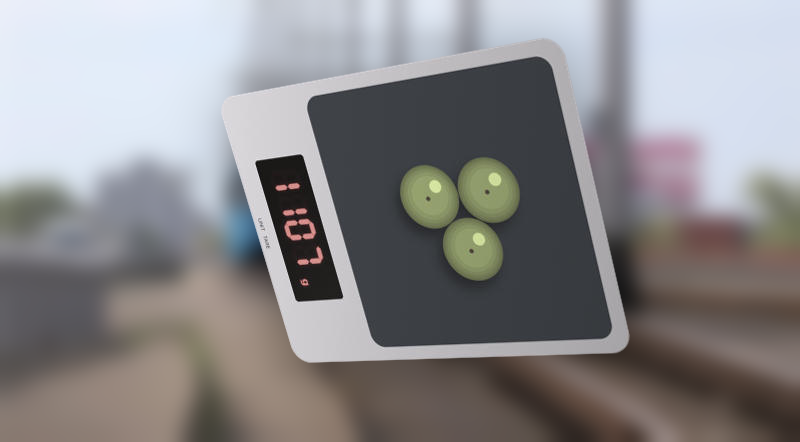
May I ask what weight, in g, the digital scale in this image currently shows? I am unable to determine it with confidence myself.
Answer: 1107 g
